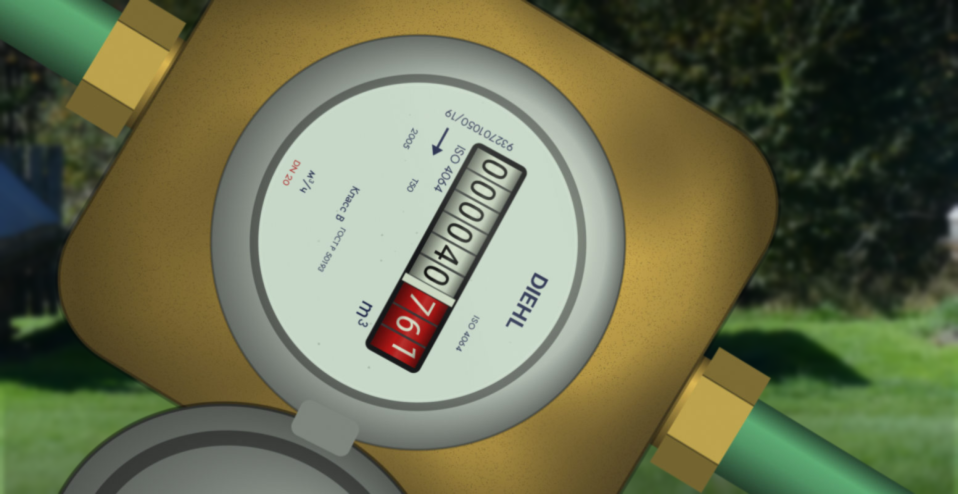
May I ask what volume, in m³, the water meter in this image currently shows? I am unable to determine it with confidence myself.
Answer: 40.761 m³
